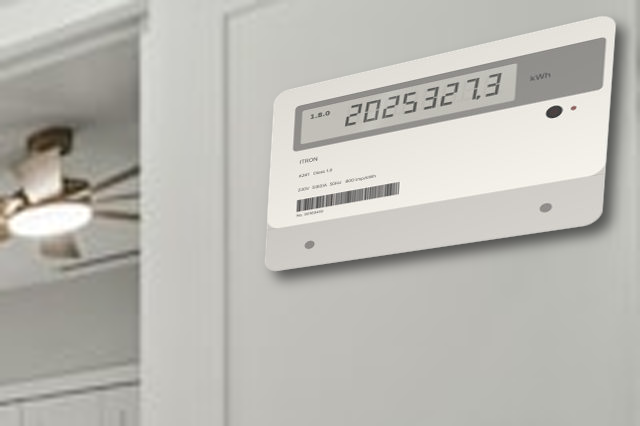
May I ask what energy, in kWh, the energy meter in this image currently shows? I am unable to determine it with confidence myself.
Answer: 2025327.3 kWh
